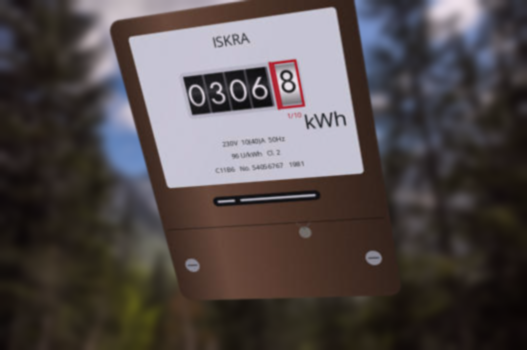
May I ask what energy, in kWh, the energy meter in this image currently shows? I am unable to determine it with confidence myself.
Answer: 306.8 kWh
